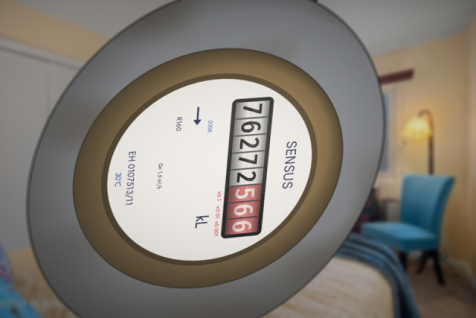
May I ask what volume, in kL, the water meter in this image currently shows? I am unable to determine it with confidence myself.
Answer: 76272.566 kL
